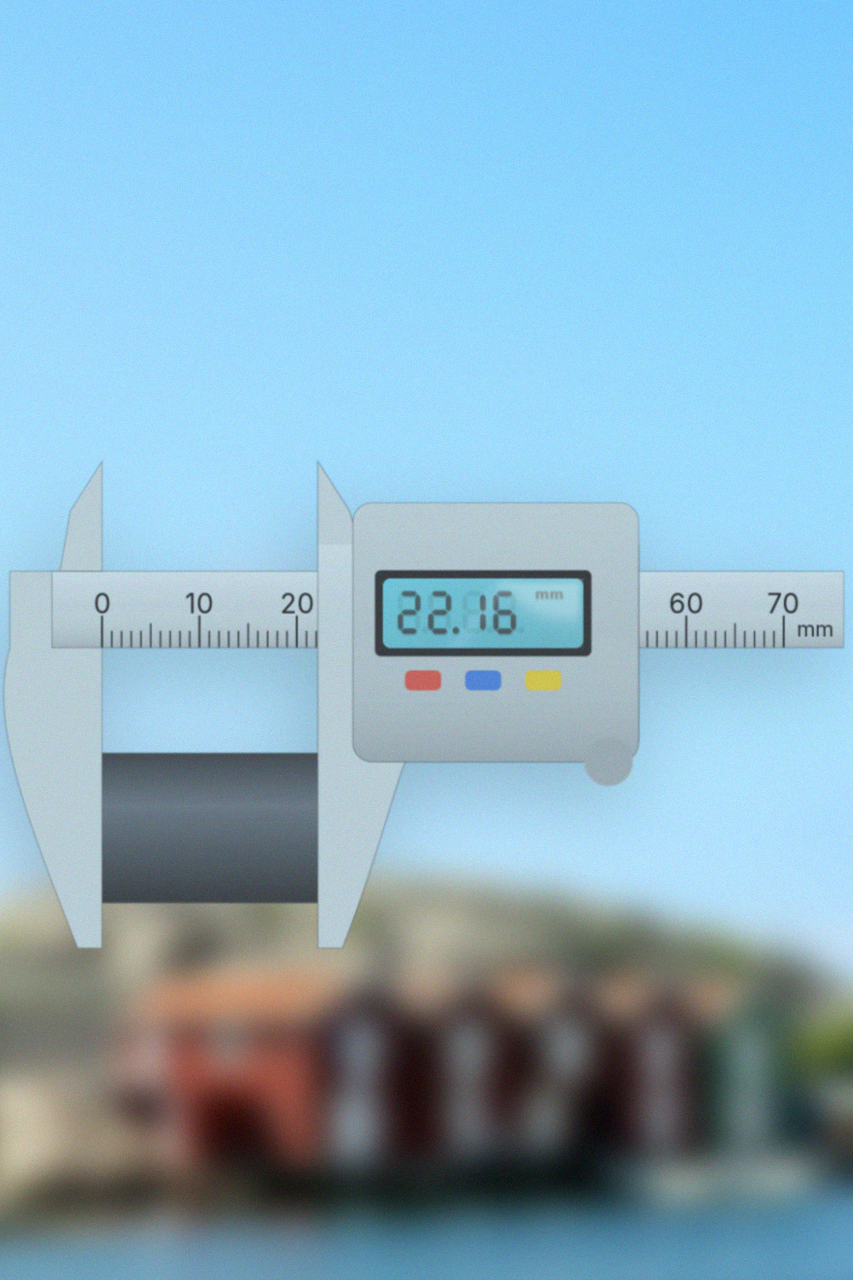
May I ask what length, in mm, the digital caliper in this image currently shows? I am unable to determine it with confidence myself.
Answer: 22.16 mm
